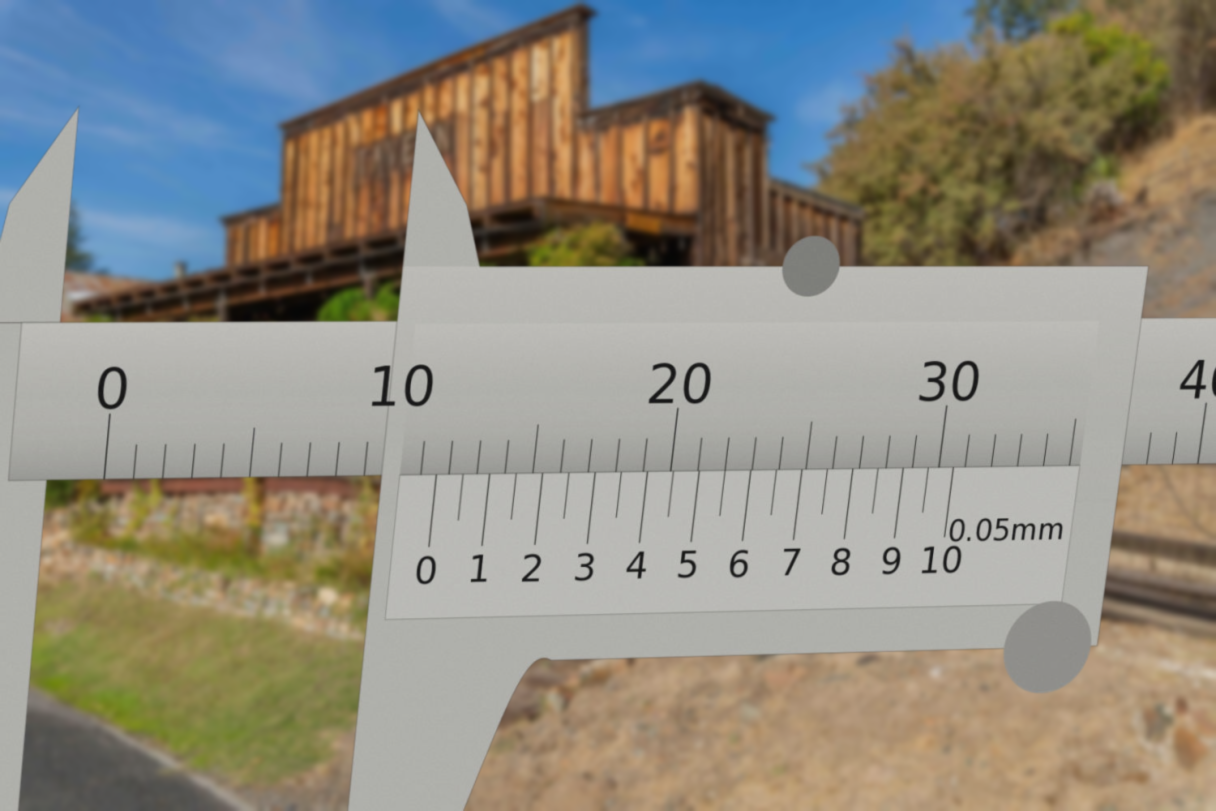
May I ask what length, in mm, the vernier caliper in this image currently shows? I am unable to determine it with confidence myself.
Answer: 11.55 mm
